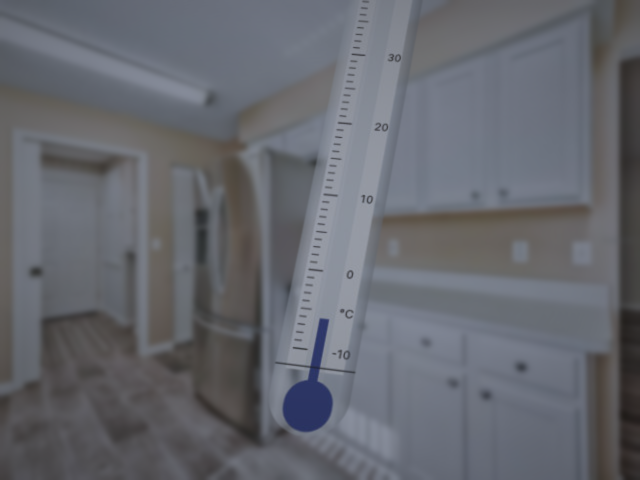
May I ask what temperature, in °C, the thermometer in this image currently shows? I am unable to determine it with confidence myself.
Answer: -6 °C
